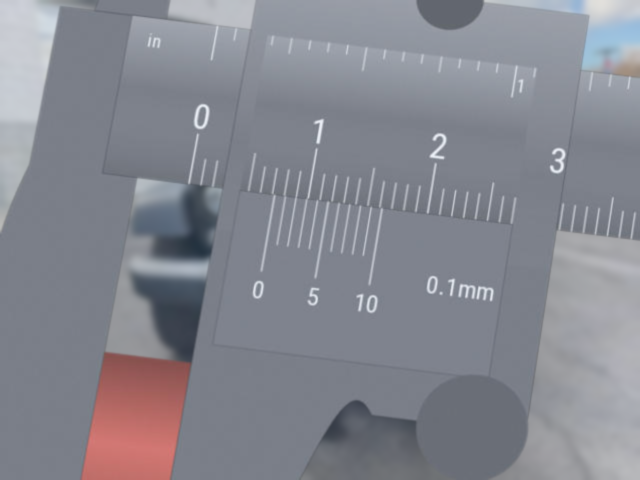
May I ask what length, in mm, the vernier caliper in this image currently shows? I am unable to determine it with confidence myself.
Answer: 7.2 mm
